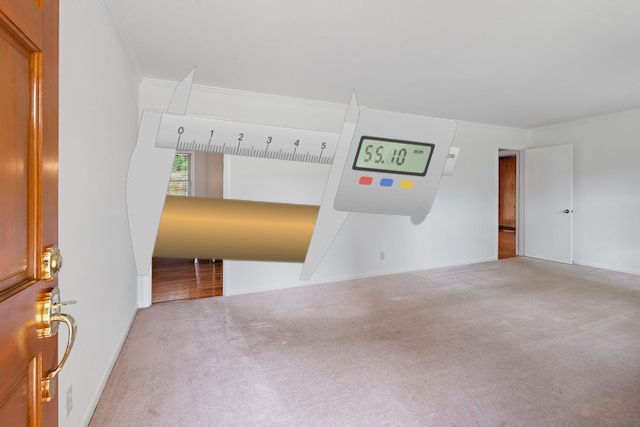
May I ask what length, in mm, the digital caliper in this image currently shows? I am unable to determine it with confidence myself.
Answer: 55.10 mm
